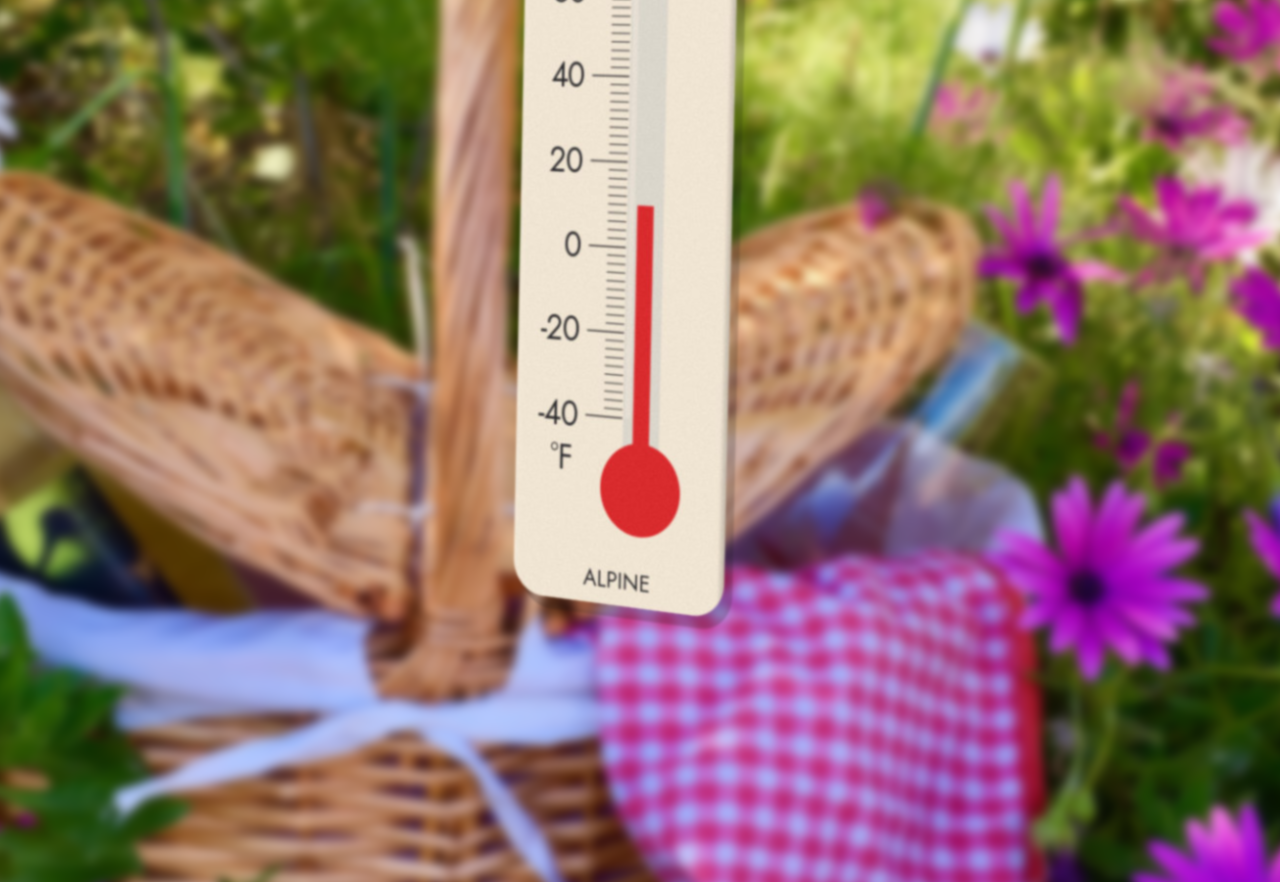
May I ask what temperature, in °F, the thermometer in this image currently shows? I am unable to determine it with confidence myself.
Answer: 10 °F
